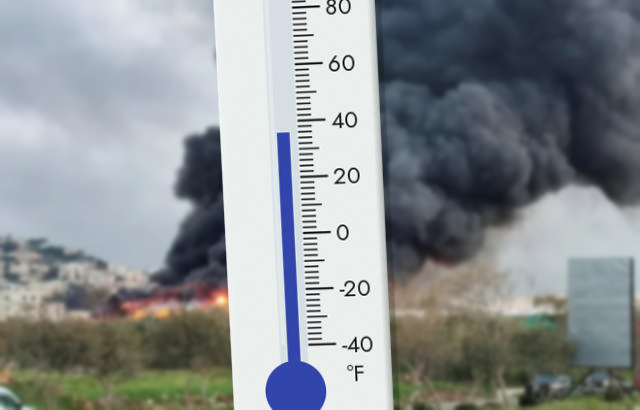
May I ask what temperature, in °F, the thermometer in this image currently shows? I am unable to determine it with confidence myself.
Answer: 36 °F
